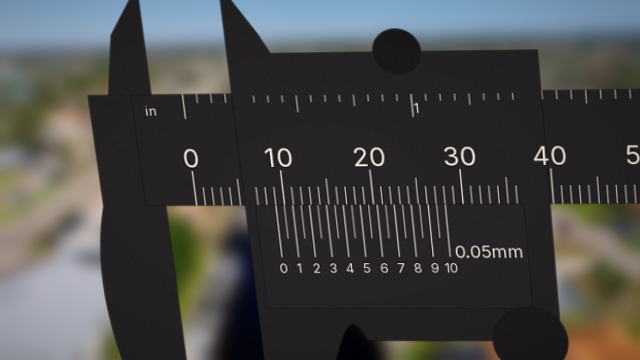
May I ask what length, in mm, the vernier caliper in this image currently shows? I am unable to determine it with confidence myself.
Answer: 9.0 mm
